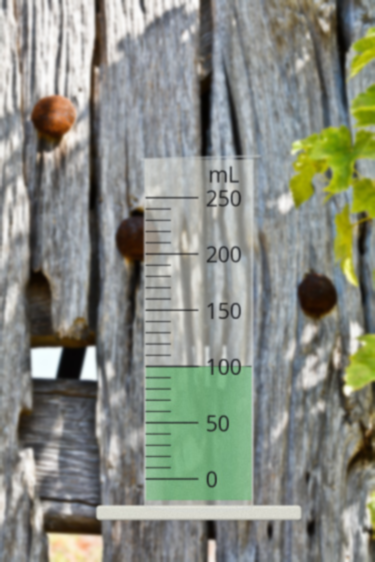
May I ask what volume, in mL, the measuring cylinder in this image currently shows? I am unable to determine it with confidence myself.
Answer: 100 mL
